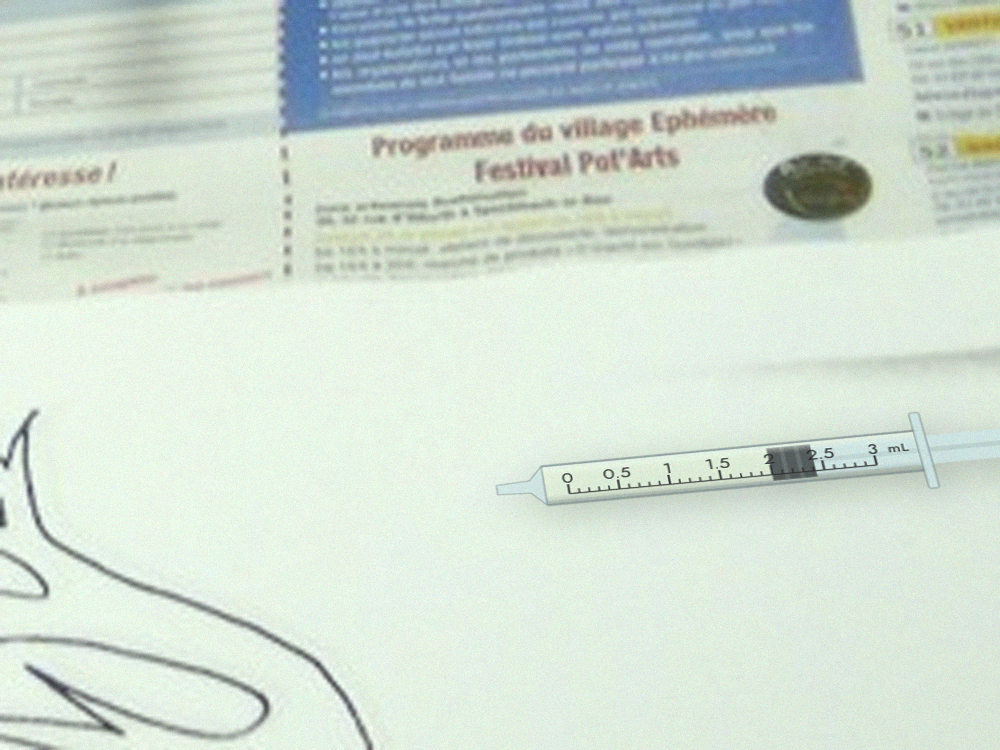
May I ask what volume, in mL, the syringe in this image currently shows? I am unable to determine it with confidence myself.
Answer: 2 mL
